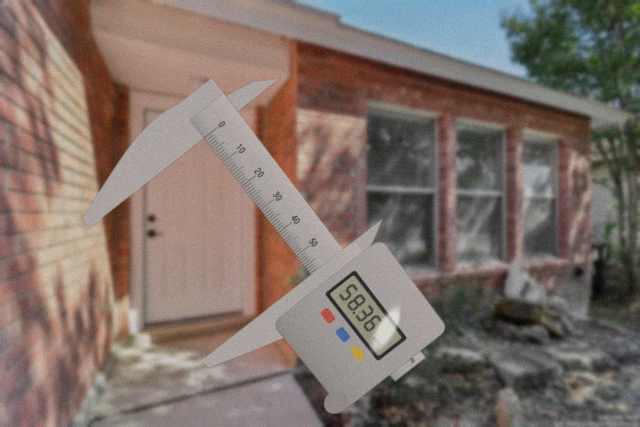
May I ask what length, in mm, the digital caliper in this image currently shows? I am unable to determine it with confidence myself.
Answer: 58.36 mm
